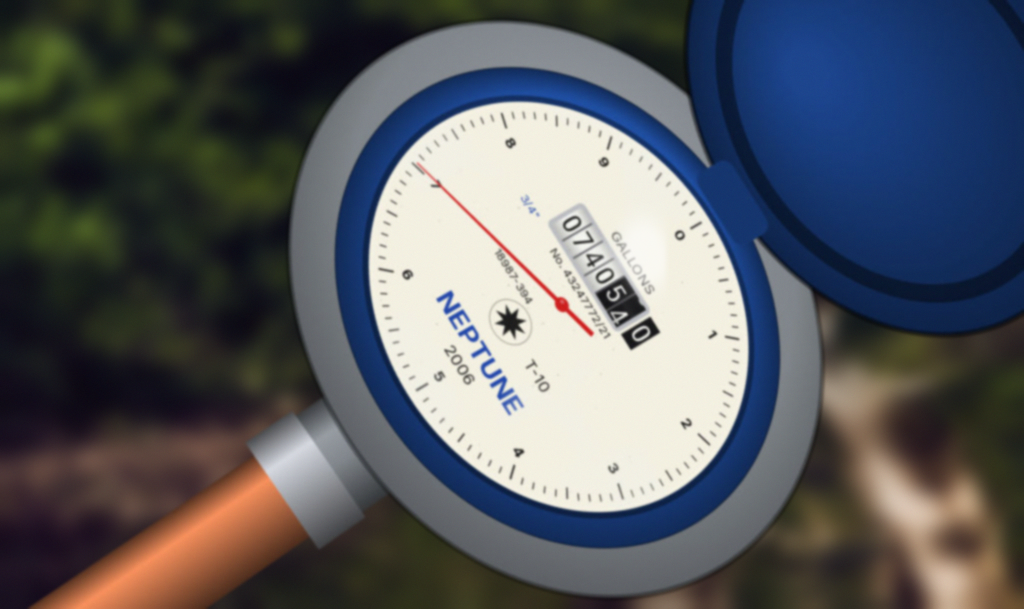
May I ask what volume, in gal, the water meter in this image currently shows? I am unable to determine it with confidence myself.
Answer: 740537.0 gal
